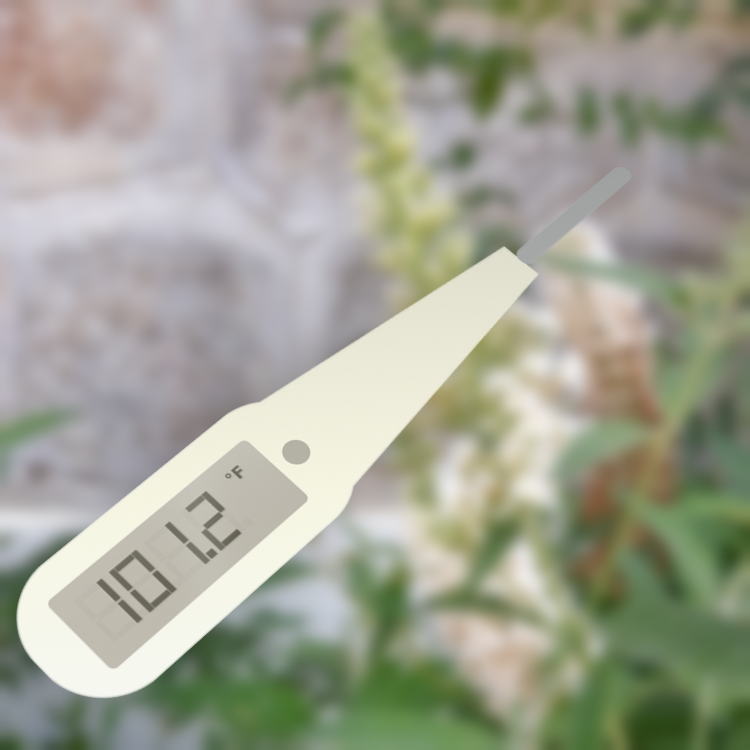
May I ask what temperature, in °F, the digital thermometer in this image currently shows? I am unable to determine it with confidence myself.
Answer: 101.2 °F
